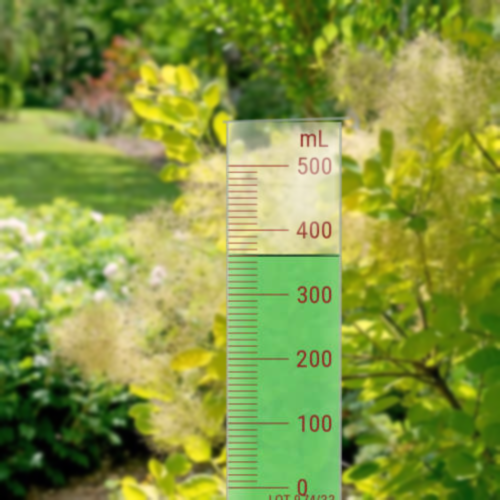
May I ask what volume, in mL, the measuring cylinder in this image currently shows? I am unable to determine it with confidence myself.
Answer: 360 mL
